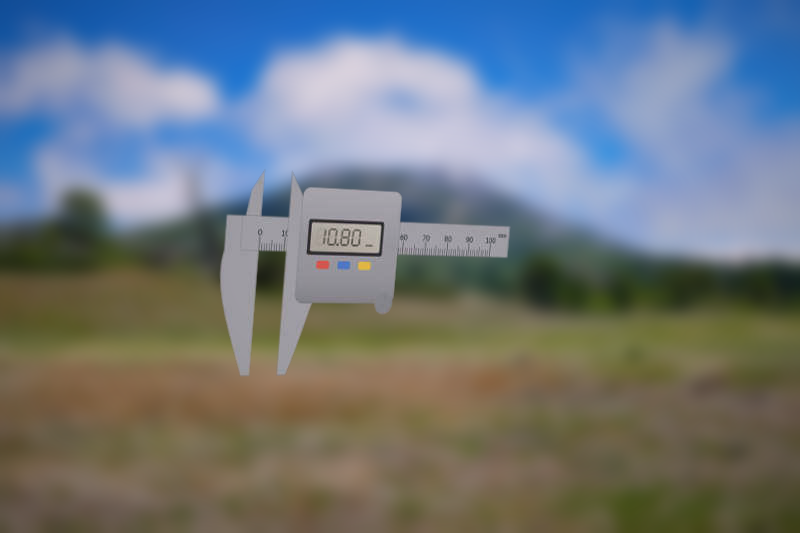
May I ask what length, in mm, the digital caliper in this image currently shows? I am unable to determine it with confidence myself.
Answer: 10.80 mm
